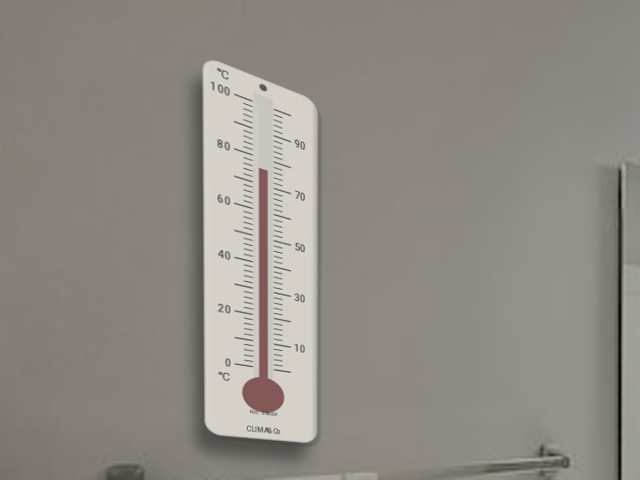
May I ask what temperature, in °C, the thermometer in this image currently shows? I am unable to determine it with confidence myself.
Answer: 76 °C
